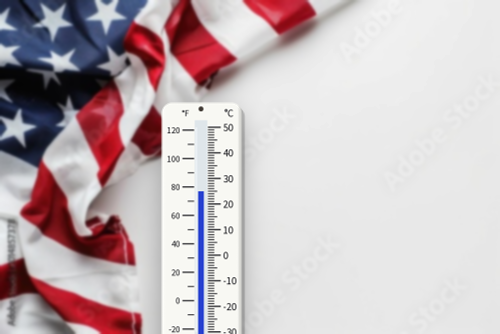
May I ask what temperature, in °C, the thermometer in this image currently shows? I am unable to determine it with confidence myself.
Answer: 25 °C
